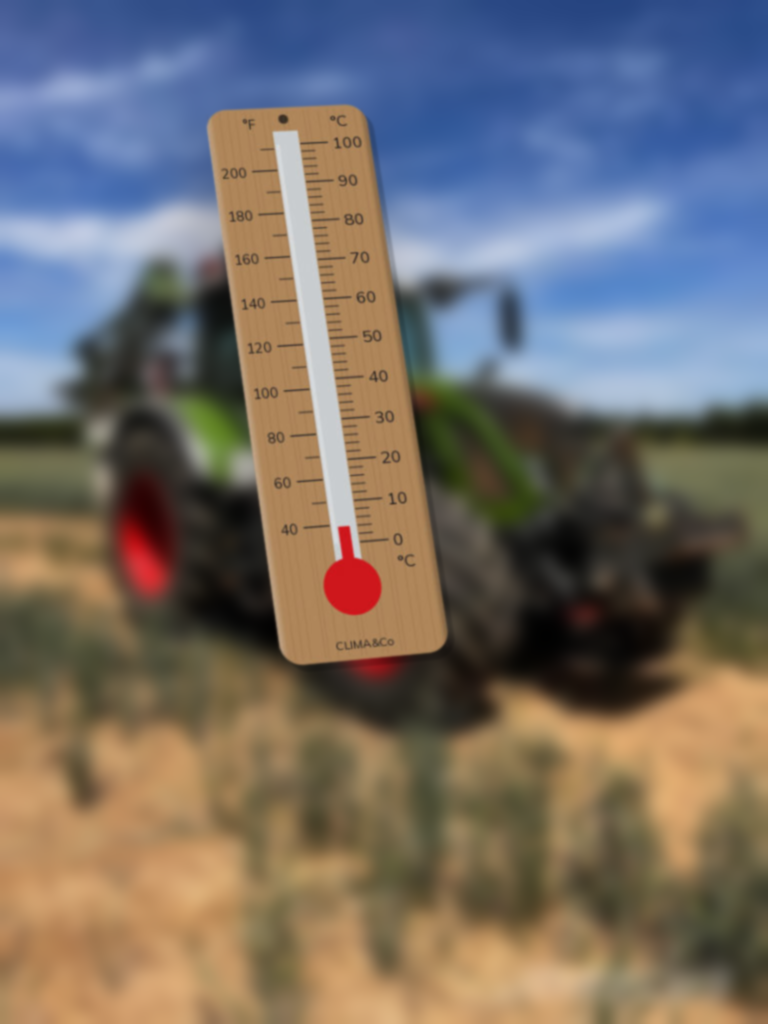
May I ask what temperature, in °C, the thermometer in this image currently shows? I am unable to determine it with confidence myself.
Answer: 4 °C
